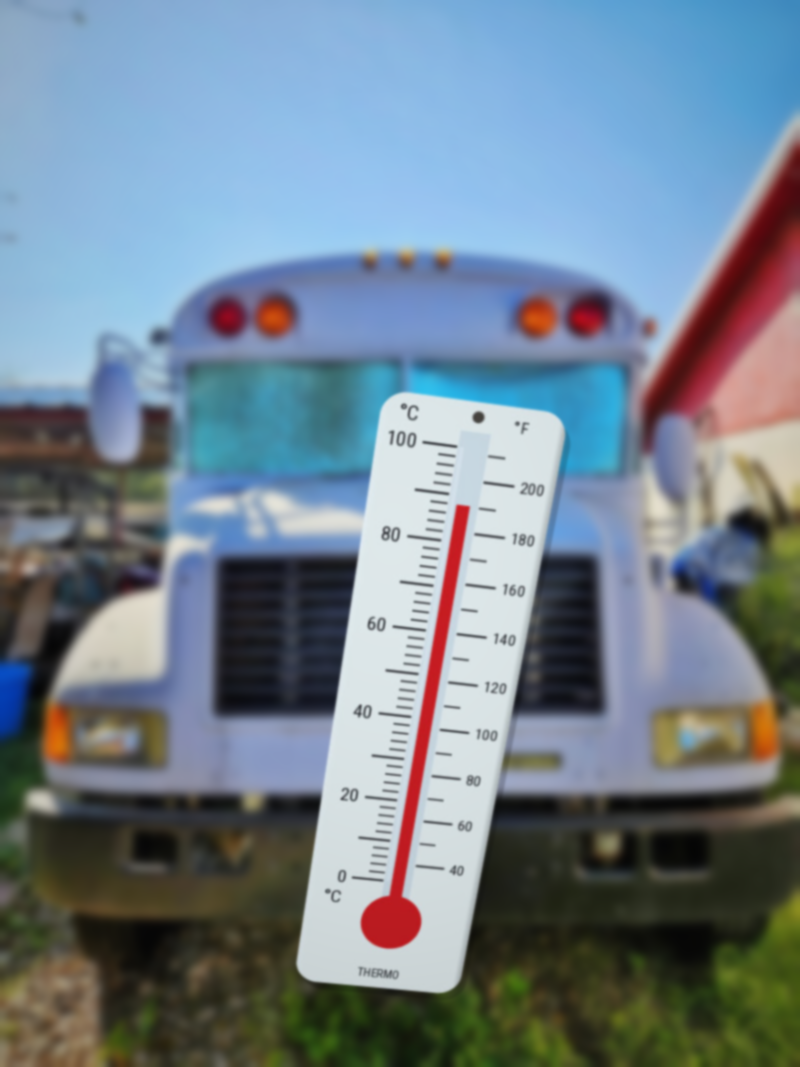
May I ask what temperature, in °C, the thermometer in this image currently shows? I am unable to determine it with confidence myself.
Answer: 88 °C
